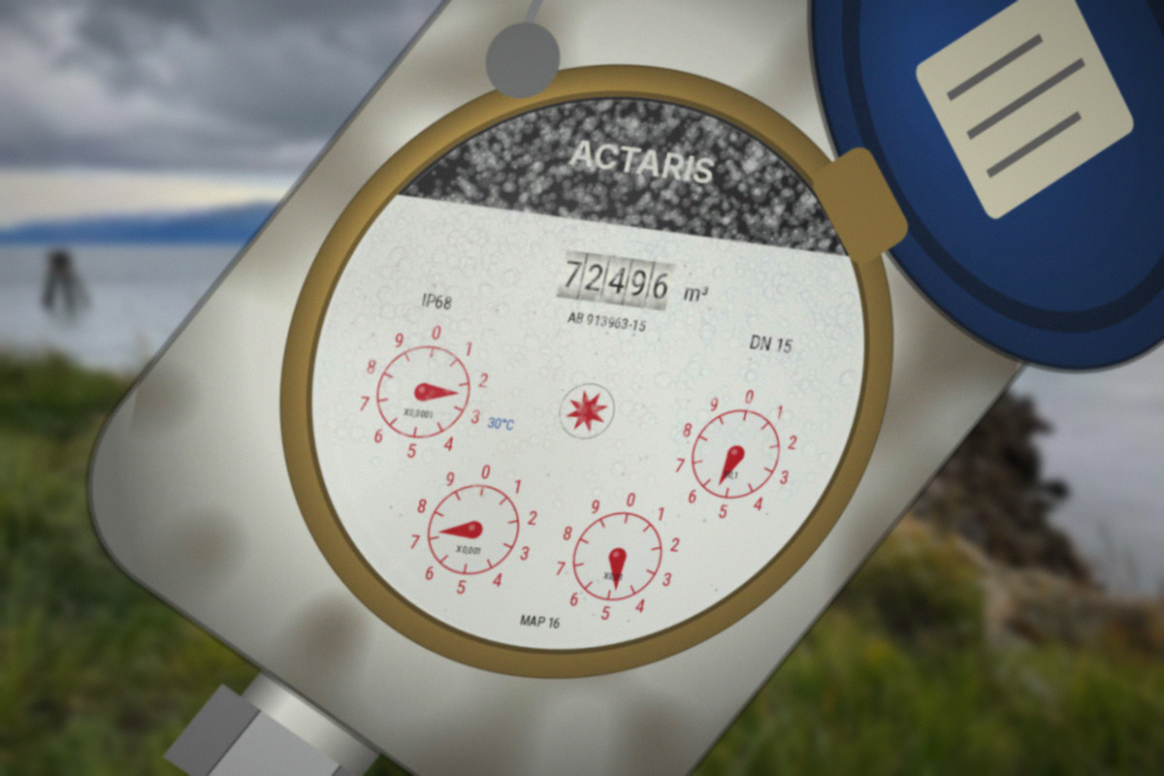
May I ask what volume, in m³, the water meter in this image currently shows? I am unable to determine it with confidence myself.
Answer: 72496.5472 m³
